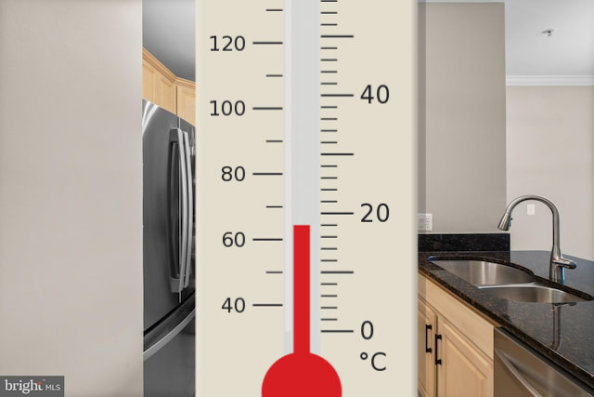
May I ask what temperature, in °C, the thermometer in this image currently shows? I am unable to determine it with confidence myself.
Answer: 18 °C
